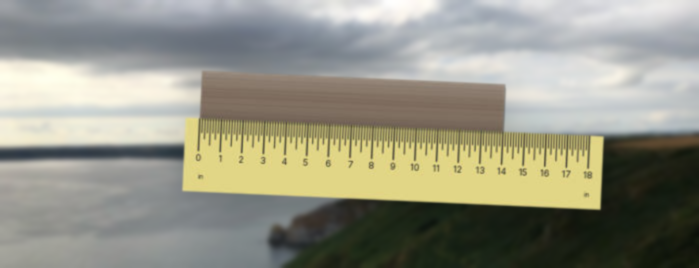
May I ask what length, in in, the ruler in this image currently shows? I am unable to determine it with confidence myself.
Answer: 14 in
